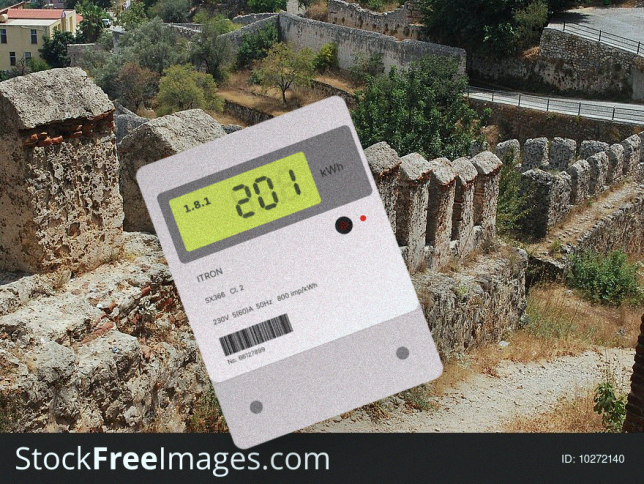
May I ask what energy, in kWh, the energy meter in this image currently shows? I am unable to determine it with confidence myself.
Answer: 201 kWh
